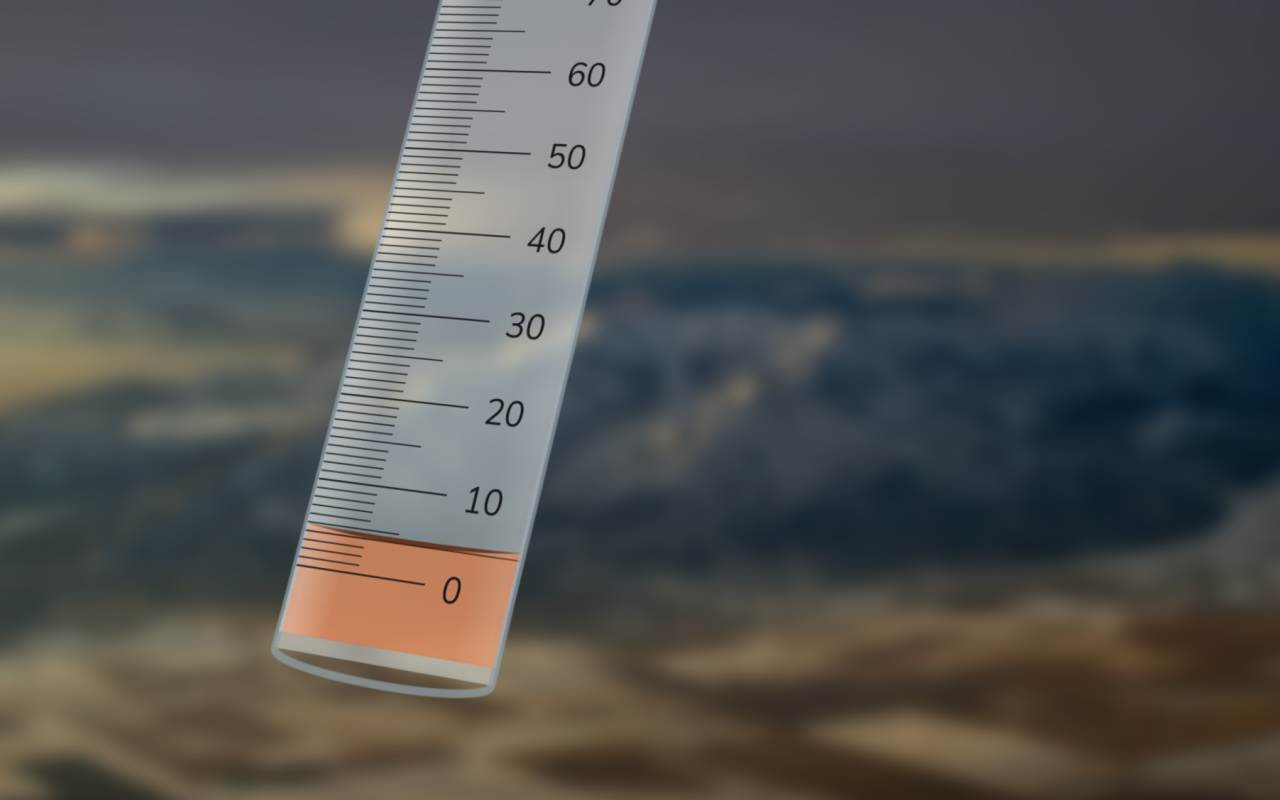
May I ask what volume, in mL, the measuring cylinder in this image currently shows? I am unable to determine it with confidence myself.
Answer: 4 mL
